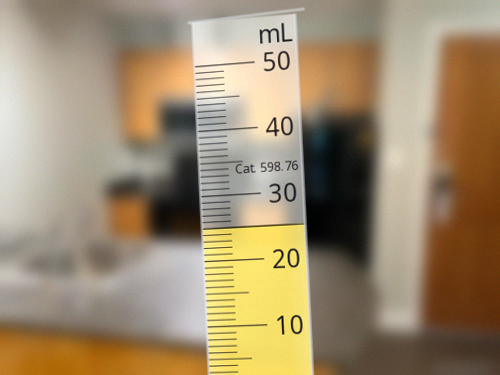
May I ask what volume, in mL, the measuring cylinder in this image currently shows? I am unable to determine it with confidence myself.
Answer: 25 mL
